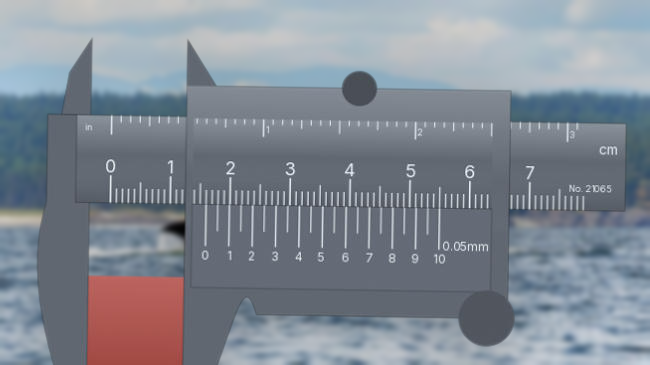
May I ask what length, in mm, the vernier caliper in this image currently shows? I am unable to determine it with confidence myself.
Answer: 16.0 mm
